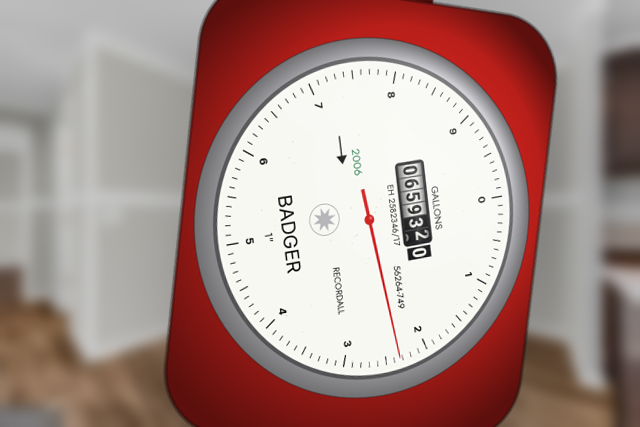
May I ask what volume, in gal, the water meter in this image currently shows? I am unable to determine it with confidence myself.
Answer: 659322.3 gal
